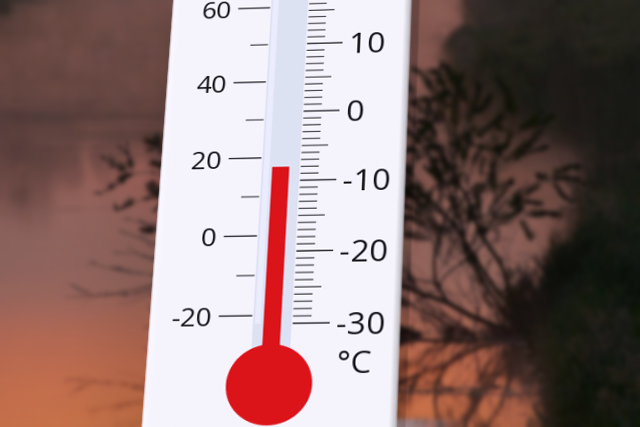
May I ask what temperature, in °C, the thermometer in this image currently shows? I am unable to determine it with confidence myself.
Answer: -8 °C
